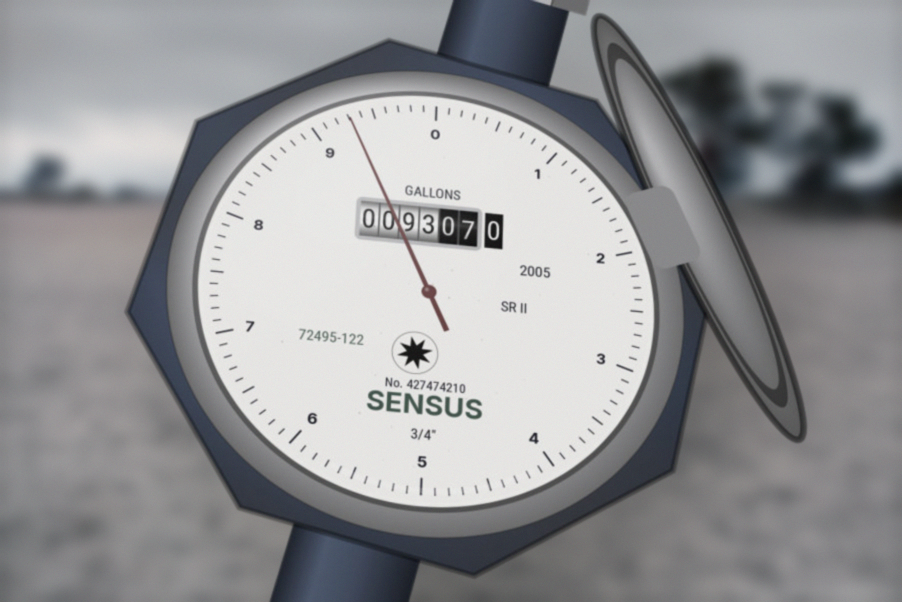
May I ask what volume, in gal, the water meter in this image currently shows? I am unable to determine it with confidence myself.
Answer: 93069.3 gal
